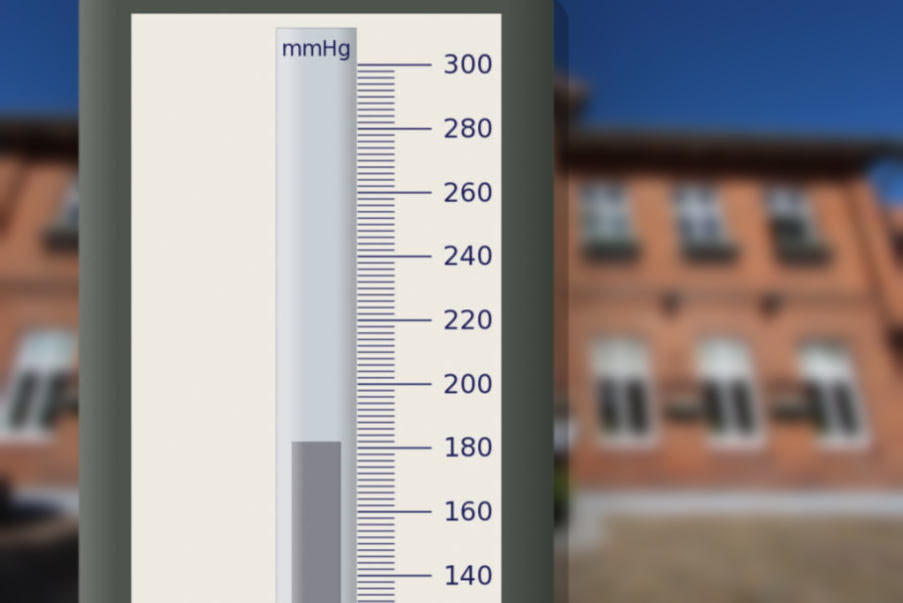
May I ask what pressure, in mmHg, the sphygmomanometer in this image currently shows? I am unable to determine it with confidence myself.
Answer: 182 mmHg
